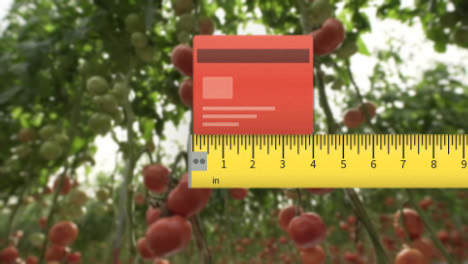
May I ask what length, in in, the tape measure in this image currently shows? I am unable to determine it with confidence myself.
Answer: 4 in
